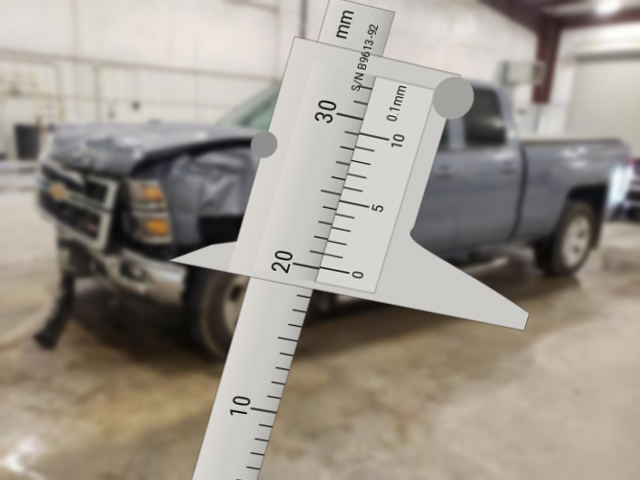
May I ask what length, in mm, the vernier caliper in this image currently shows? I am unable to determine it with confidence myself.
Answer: 20.1 mm
